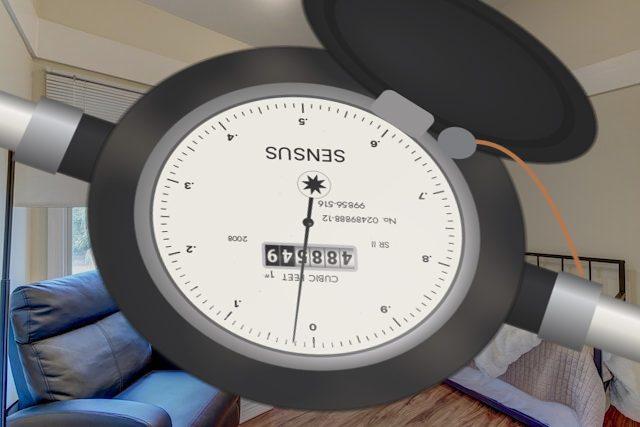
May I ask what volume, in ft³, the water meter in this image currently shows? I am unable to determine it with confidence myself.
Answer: 488549.02 ft³
